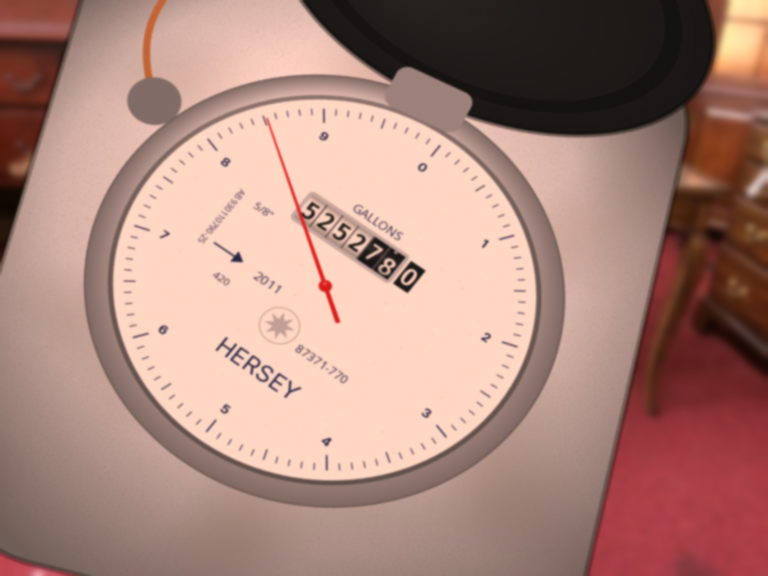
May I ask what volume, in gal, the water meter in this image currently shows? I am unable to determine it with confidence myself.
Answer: 5252778.5 gal
